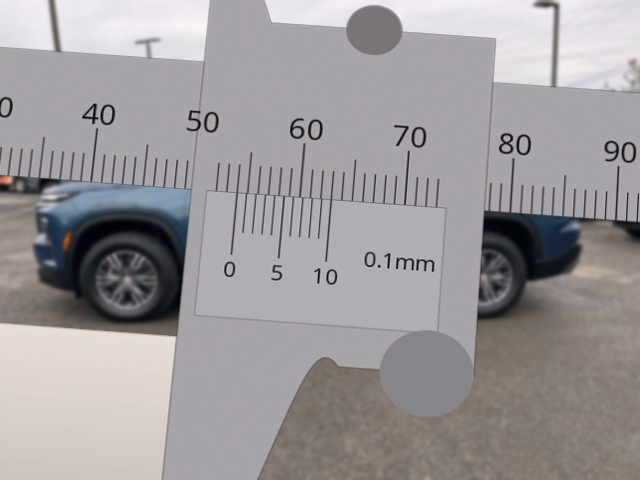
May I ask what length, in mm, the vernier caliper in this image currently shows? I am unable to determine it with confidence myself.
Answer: 54.0 mm
